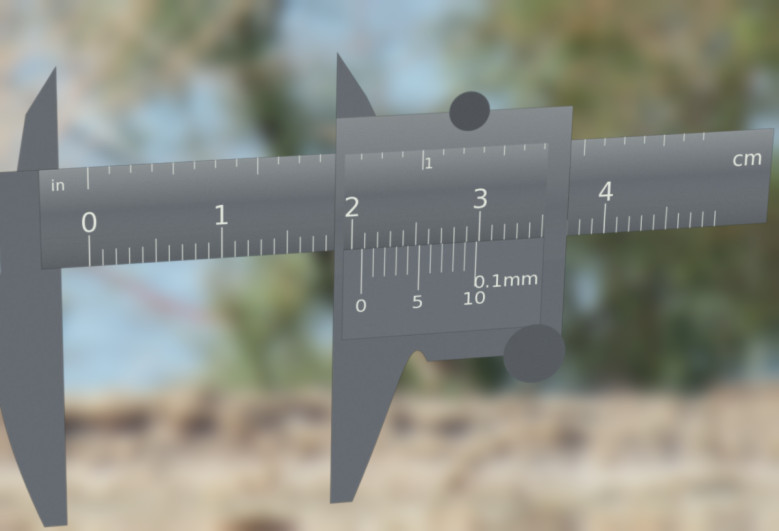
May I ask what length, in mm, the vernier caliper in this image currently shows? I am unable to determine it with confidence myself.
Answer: 20.8 mm
